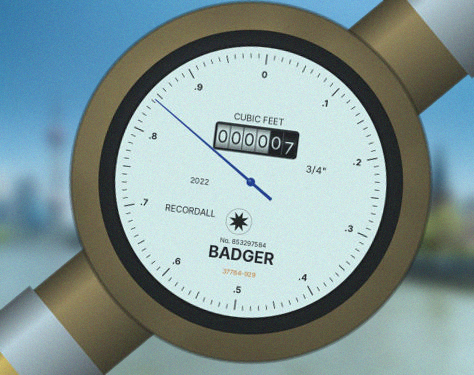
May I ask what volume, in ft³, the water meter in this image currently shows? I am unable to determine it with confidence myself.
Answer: 6.84 ft³
